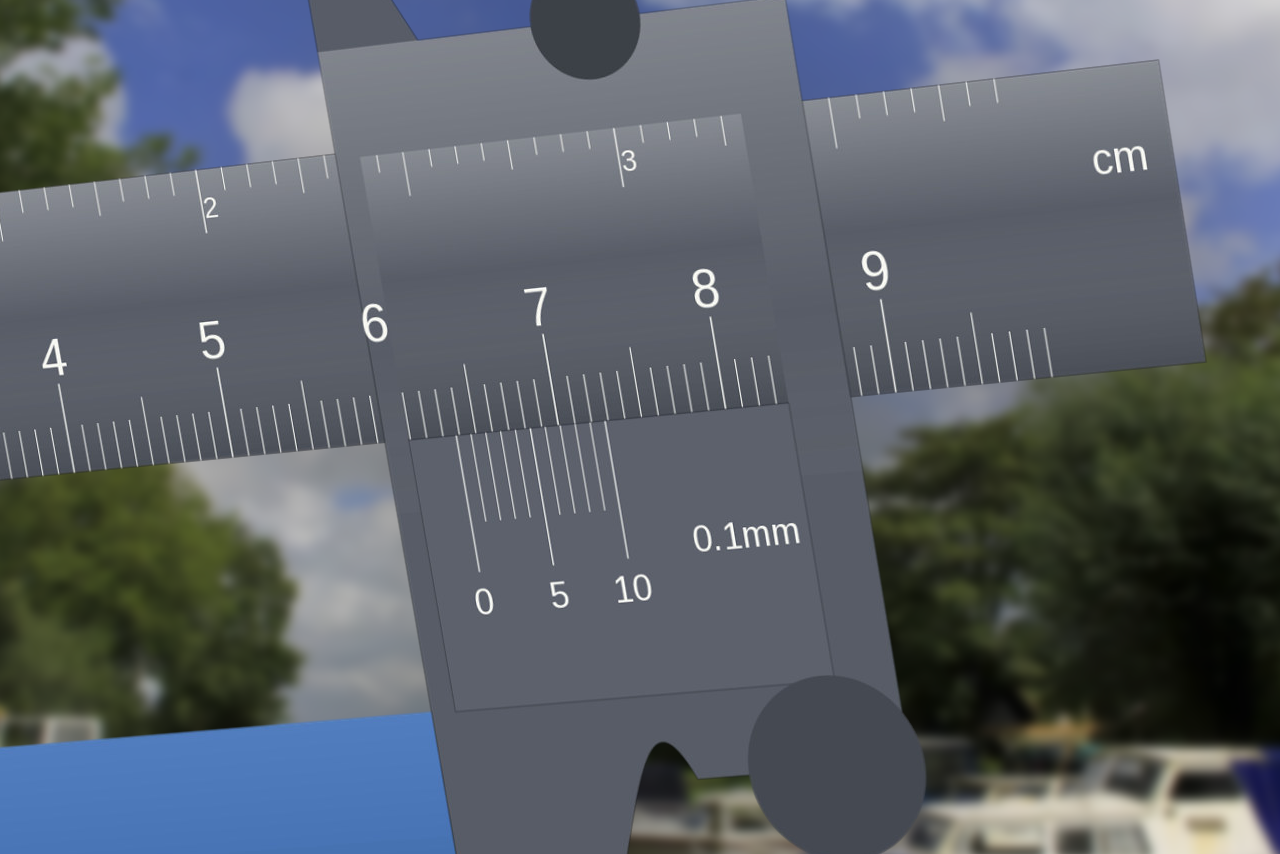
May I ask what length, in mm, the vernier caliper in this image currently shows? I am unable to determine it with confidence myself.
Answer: 63.8 mm
